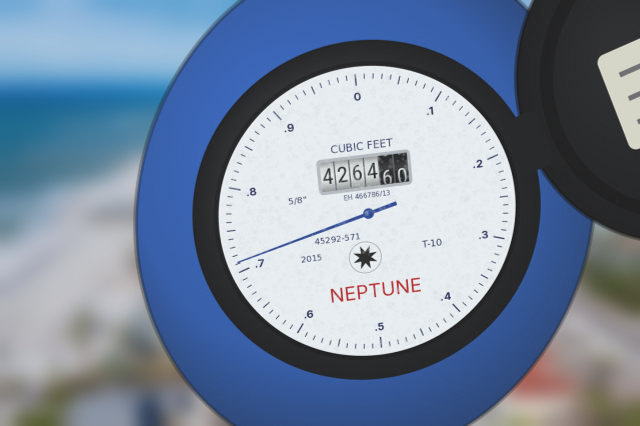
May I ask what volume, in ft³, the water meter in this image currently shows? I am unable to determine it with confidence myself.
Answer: 426459.71 ft³
